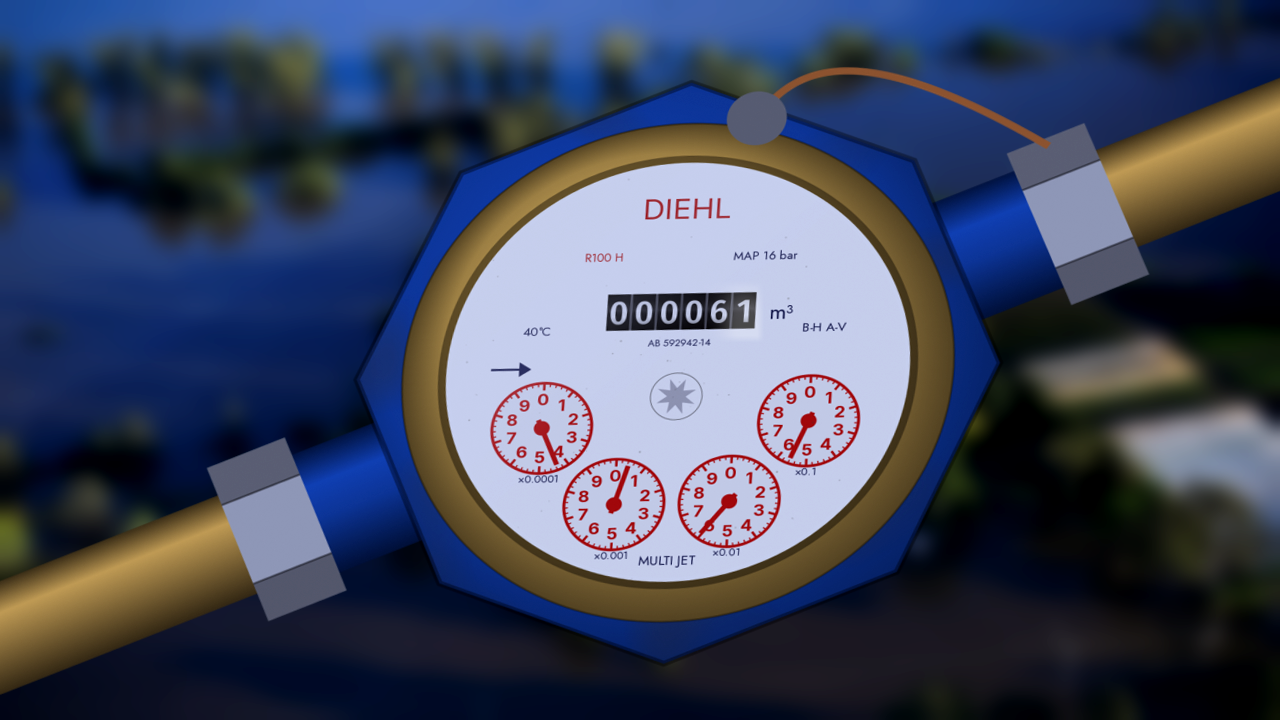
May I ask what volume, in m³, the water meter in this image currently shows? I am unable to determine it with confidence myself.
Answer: 61.5604 m³
